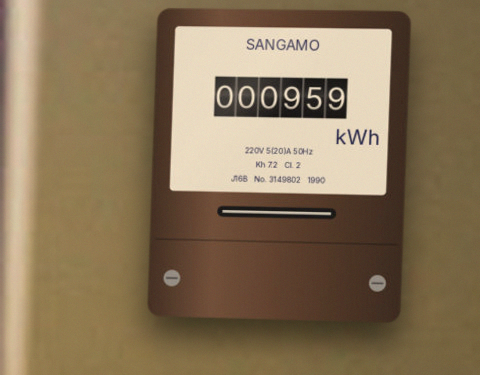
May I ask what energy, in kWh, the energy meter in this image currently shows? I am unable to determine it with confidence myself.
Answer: 959 kWh
